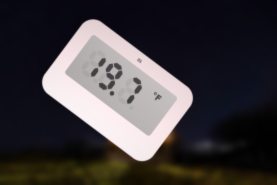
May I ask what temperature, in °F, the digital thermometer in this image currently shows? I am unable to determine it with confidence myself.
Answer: 19.7 °F
